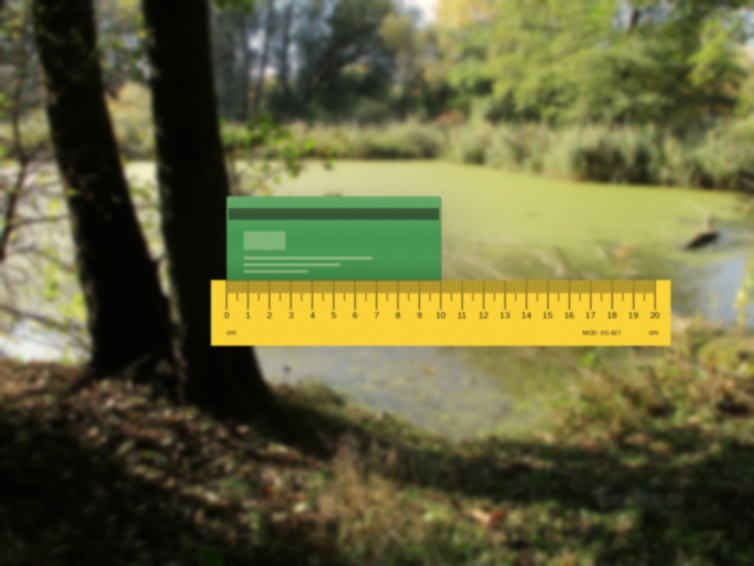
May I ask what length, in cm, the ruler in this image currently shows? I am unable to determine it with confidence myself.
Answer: 10 cm
